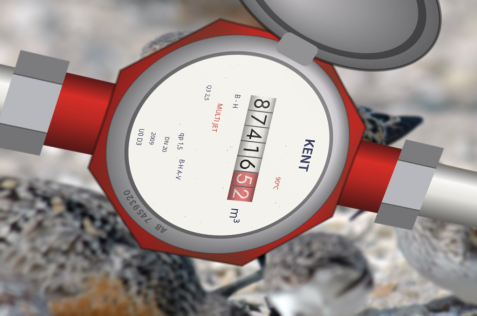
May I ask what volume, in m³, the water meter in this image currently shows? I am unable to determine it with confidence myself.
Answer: 87416.52 m³
